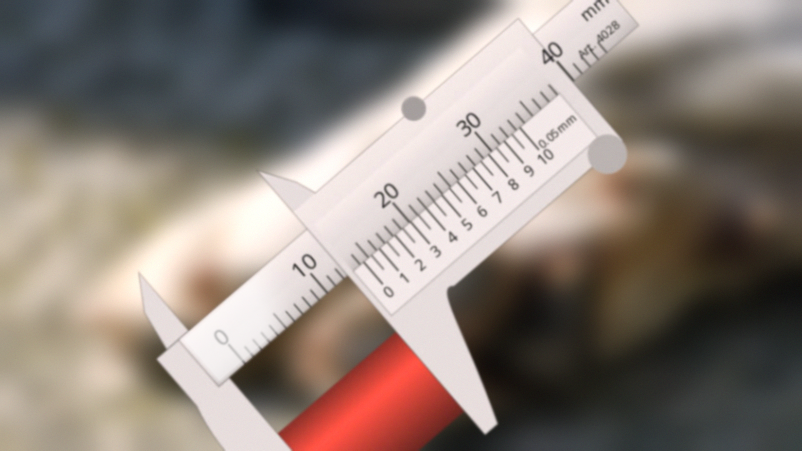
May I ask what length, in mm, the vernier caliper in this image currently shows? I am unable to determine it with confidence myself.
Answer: 14.4 mm
